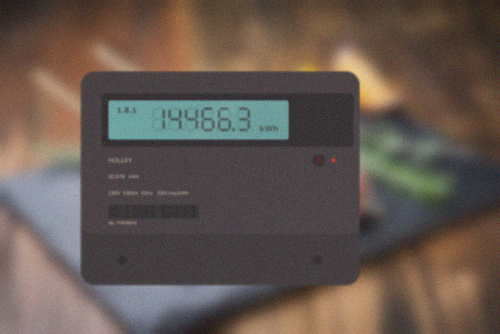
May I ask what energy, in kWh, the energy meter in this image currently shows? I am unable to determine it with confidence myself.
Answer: 14466.3 kWh
